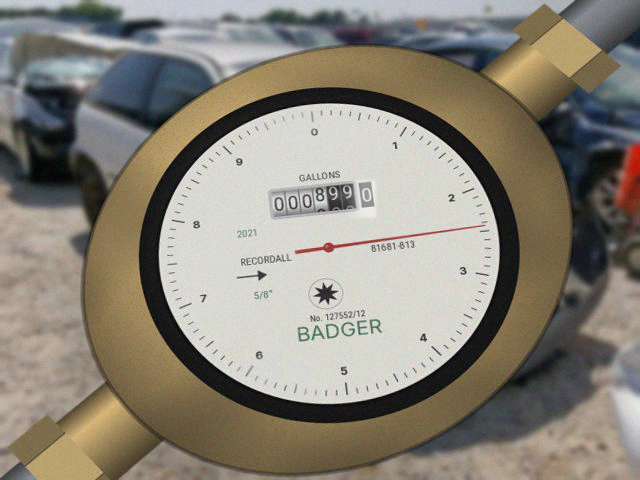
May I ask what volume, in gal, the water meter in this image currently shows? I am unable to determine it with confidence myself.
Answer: 8992.4 gal
